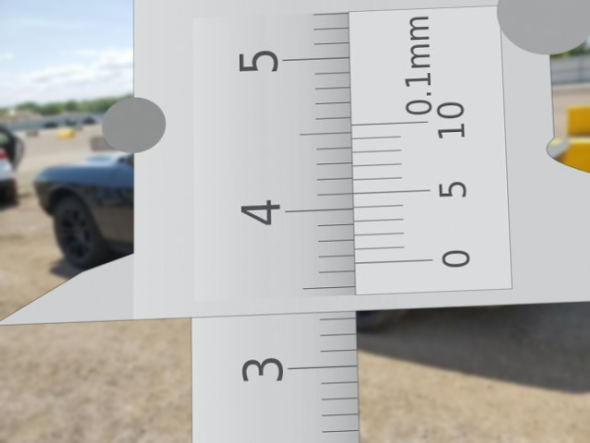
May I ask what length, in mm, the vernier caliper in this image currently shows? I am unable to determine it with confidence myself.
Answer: 36.5 mm
